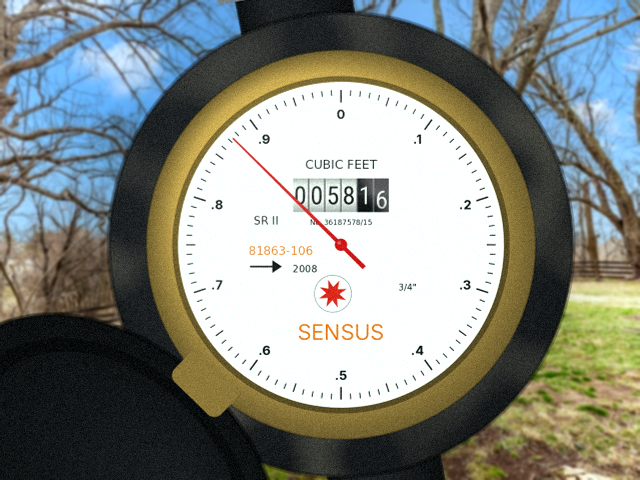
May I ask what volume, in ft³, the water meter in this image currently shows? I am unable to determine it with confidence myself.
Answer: 5815.87 ft³
